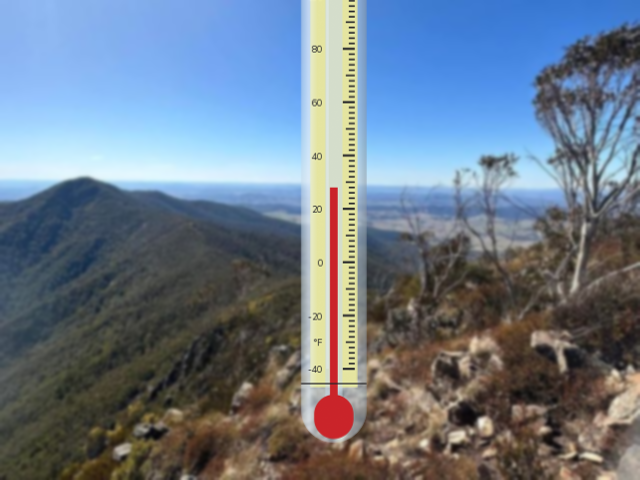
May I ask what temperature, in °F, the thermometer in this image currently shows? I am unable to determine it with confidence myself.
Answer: 28 °F
